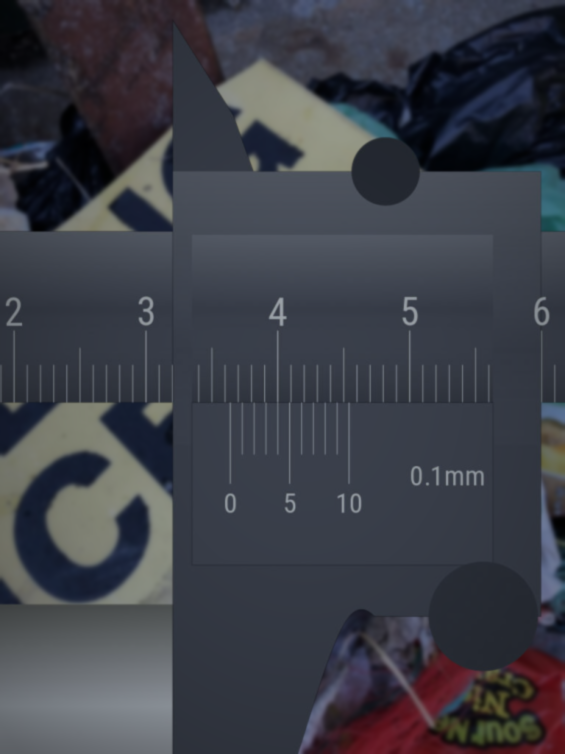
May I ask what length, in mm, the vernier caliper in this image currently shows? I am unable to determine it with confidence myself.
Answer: 36.4 mm
